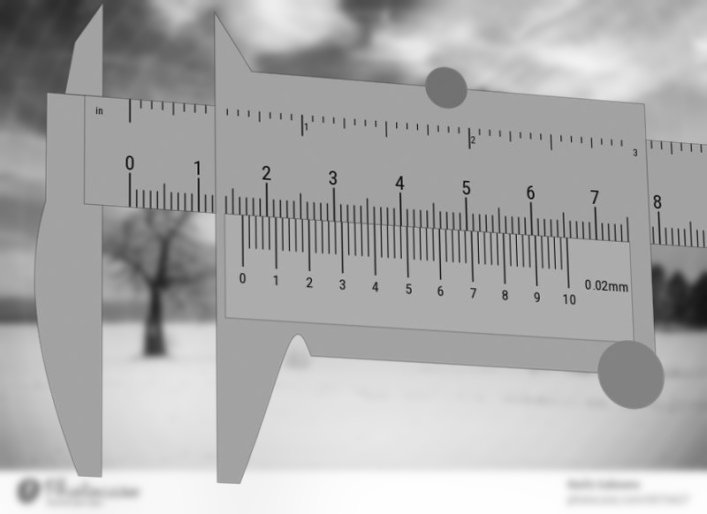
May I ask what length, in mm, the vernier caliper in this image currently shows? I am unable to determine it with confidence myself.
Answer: 16.4 mm
